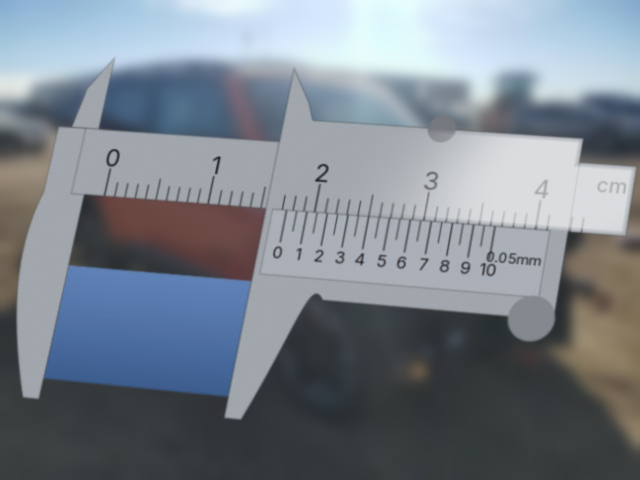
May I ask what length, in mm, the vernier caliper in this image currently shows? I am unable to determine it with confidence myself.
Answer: 17.4 mm
